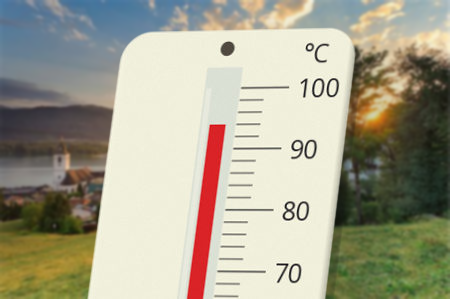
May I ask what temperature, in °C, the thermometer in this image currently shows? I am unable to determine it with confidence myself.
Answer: 94 °C
